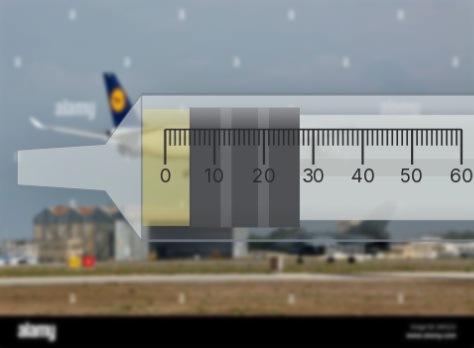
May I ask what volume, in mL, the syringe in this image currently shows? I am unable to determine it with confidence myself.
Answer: 5 mL
